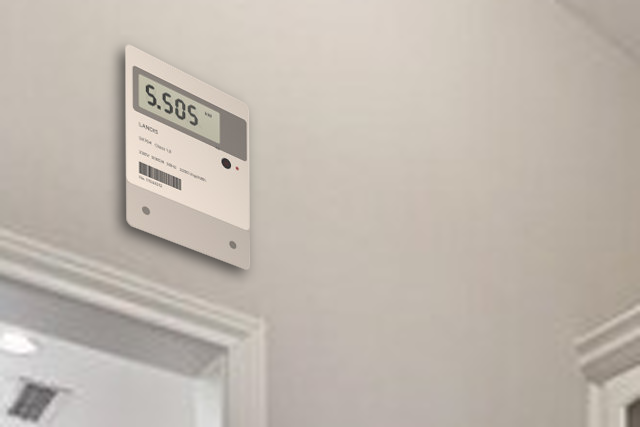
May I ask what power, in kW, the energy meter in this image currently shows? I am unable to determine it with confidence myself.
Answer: 5.505 kW
